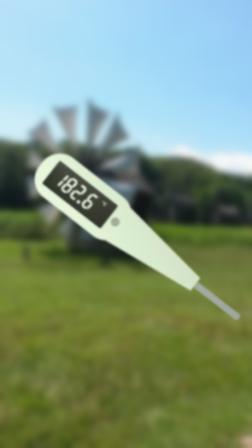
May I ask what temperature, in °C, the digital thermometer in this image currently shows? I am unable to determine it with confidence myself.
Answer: 182.6 °C
